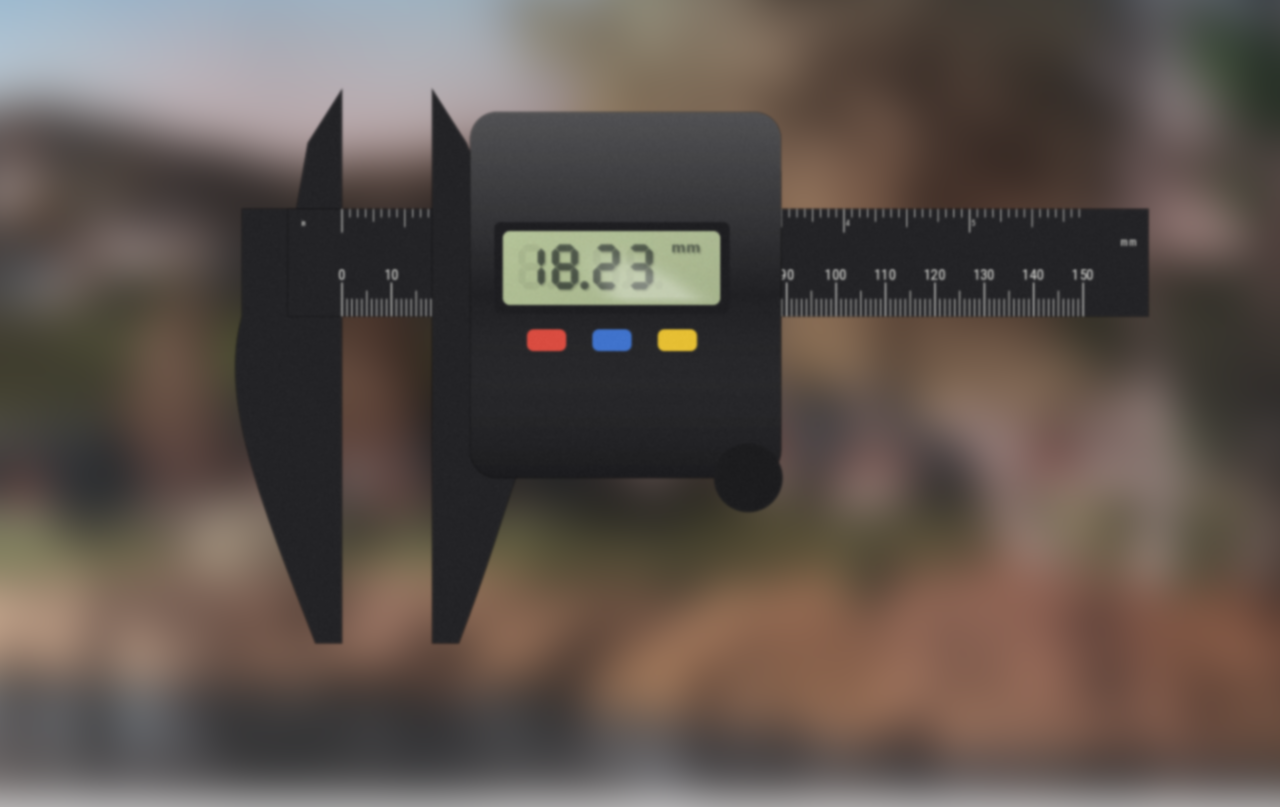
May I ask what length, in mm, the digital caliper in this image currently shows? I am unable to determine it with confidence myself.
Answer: 18.23 mm
